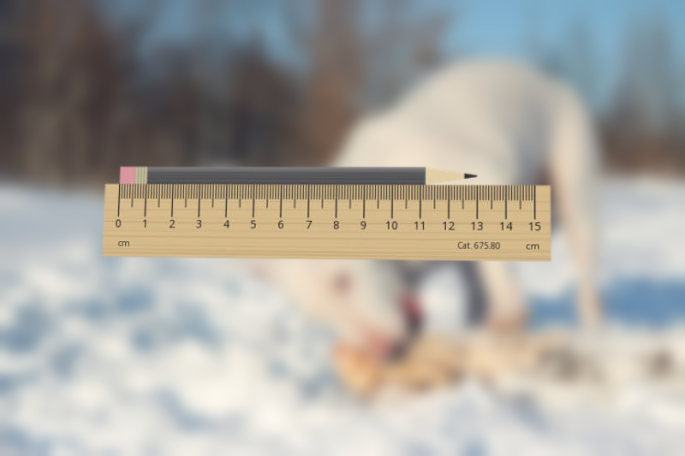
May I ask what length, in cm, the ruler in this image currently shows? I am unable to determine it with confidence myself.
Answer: 13 cm
